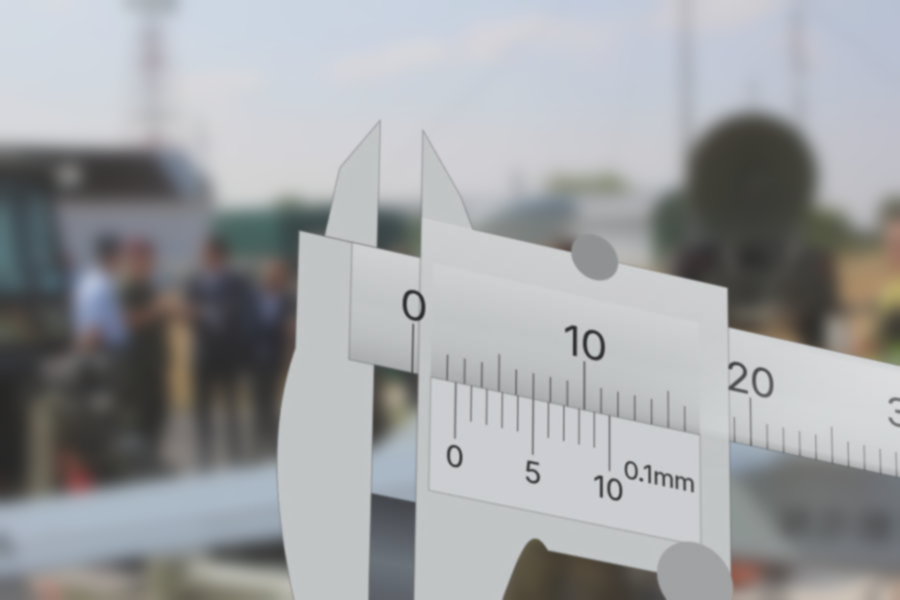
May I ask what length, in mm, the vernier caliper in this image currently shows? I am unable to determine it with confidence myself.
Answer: 2.5 mm
